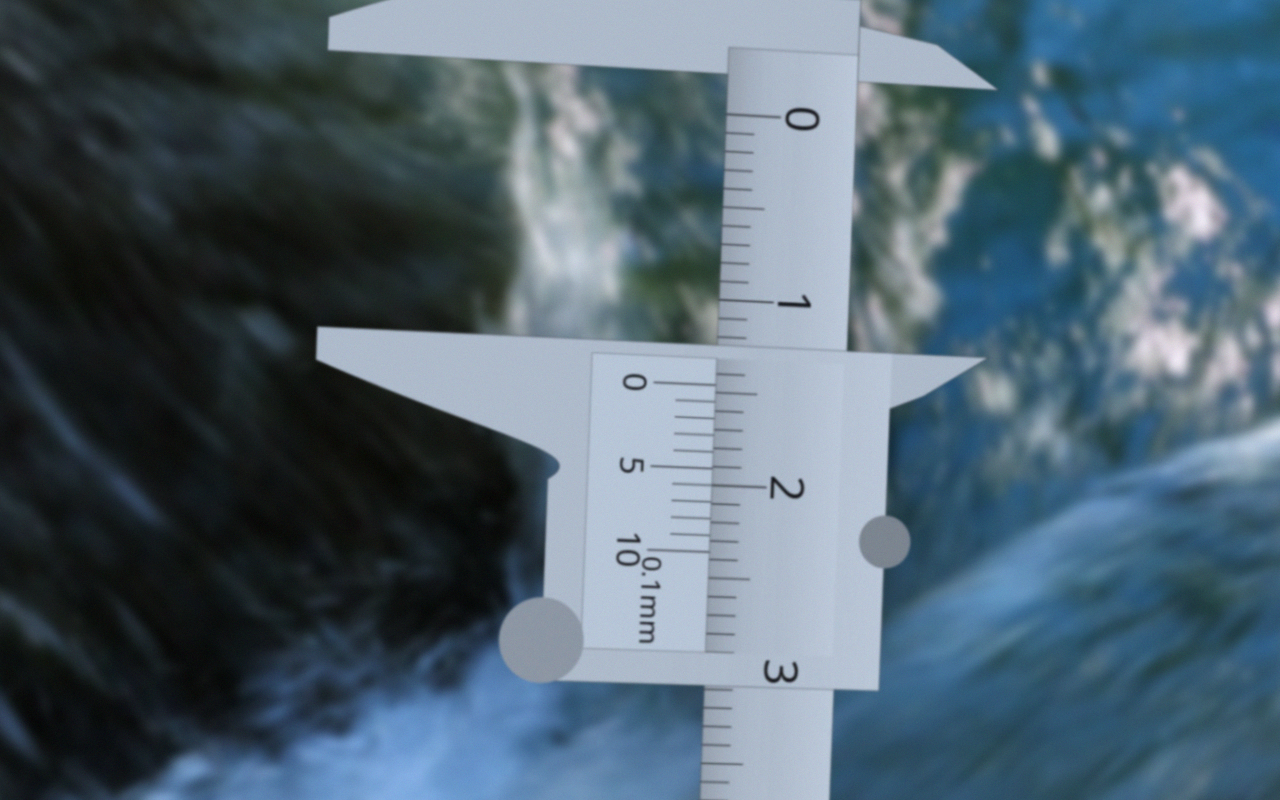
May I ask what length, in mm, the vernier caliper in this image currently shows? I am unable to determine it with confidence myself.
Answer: 14.6 mm
